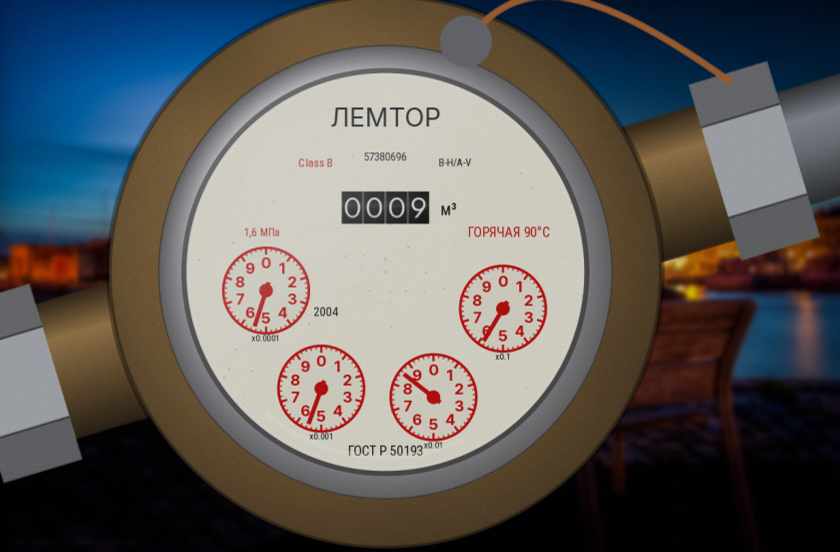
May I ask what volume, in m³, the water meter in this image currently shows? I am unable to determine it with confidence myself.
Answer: 9.5855 m³
